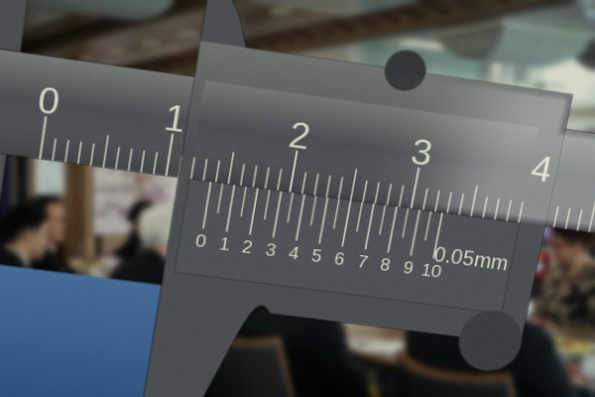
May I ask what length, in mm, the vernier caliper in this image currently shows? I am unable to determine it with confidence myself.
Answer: 13.6 mm
